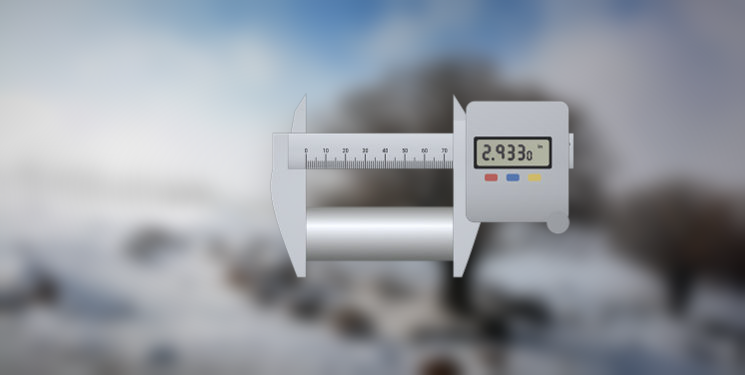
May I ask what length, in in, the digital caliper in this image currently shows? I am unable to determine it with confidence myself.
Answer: 2.9330 in
